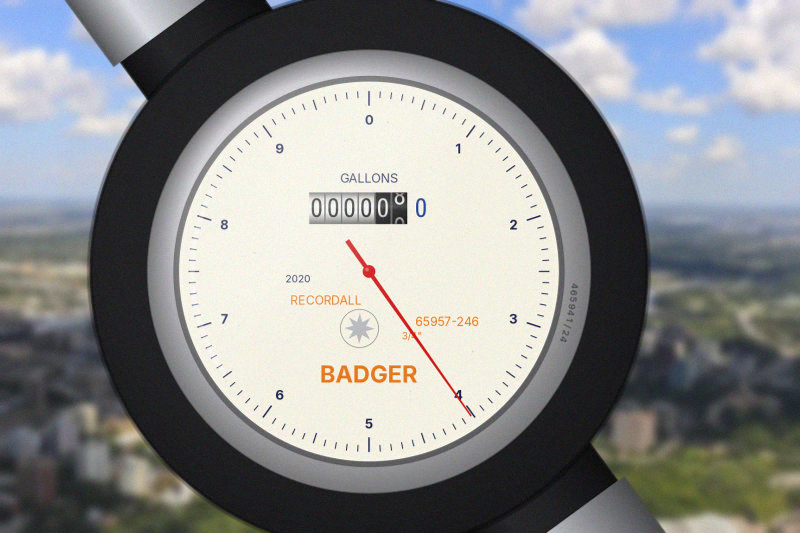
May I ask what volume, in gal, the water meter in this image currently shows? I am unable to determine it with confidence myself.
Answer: 84.0 gal
